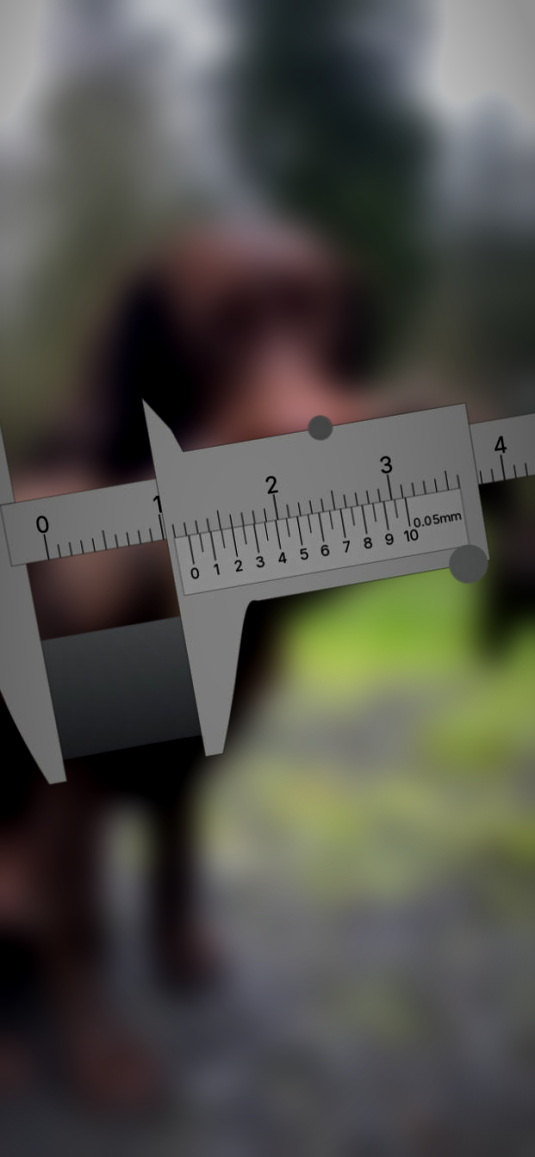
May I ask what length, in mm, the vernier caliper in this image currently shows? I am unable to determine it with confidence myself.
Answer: 12.2 mm
